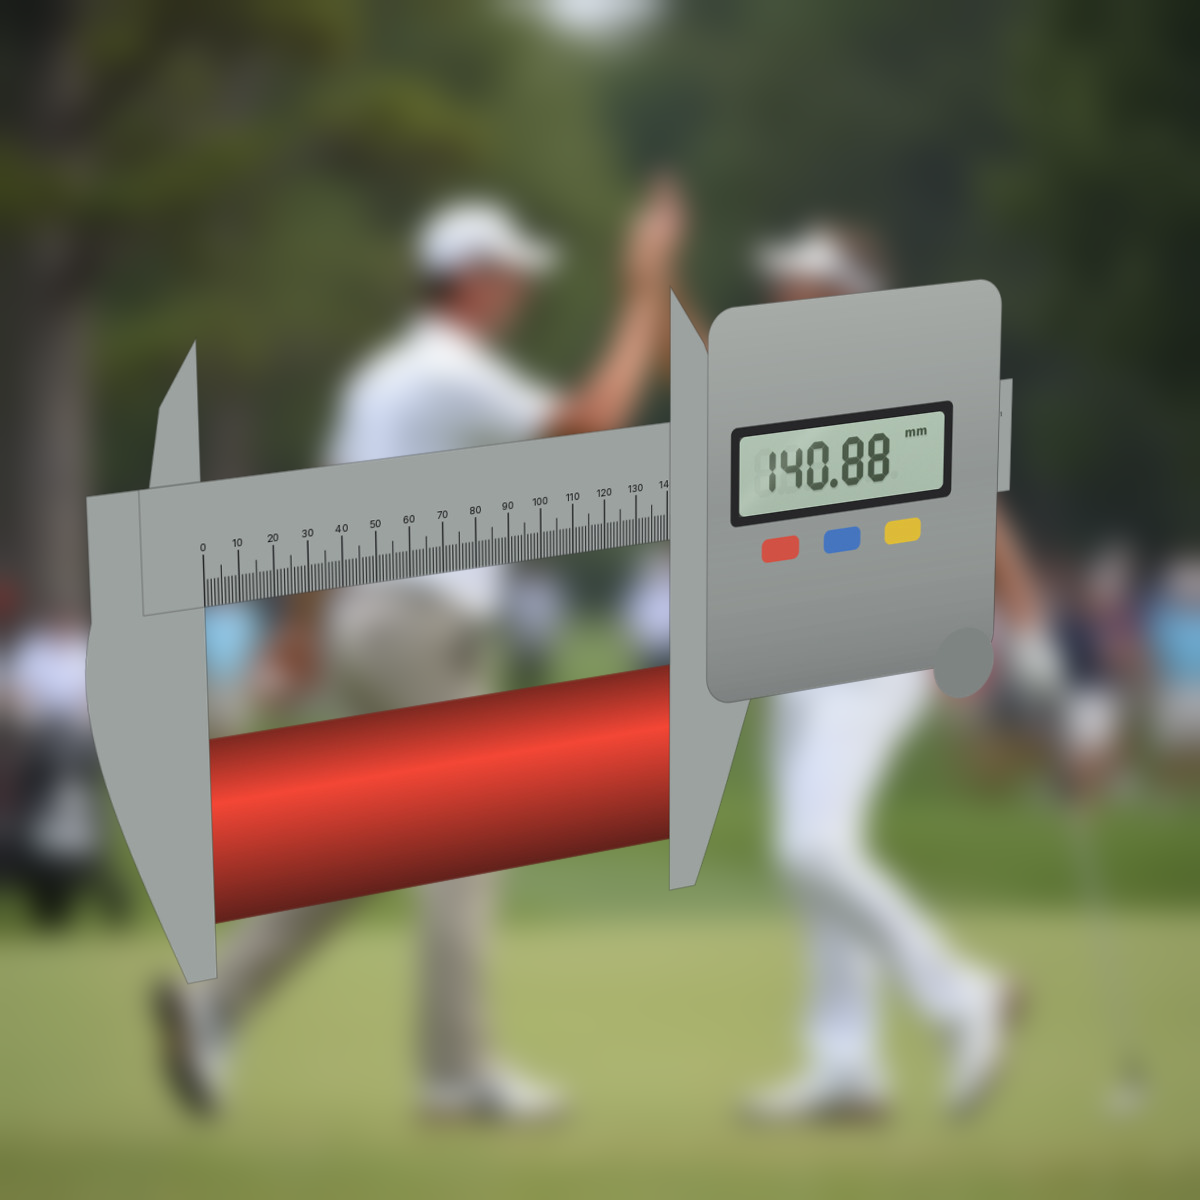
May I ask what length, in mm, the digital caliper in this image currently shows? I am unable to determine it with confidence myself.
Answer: 140.88 mm
